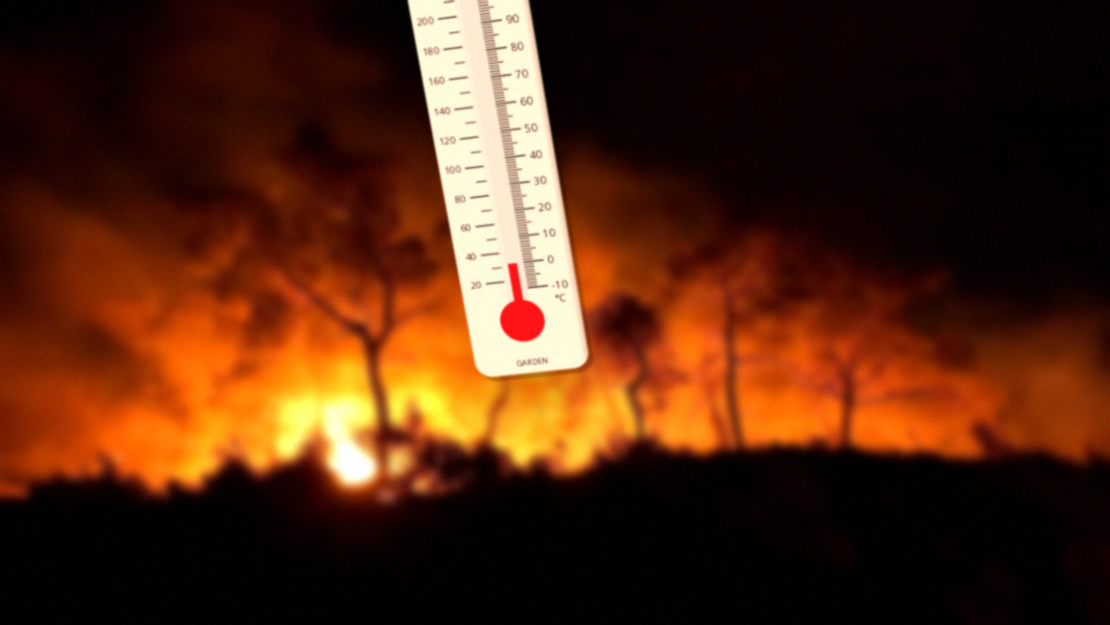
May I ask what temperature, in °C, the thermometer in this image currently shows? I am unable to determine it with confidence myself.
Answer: 0 °C
